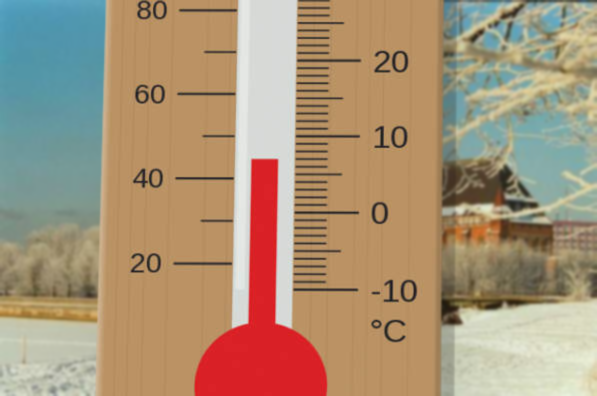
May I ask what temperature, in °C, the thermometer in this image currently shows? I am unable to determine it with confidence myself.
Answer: 7 °C
